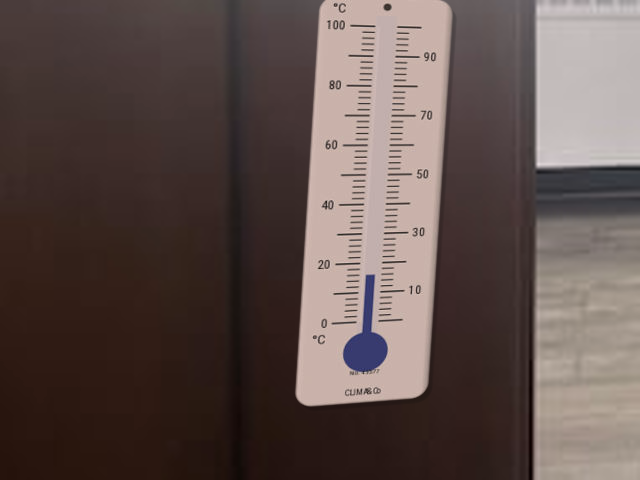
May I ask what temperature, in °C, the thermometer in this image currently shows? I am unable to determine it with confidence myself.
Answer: 16 °C
